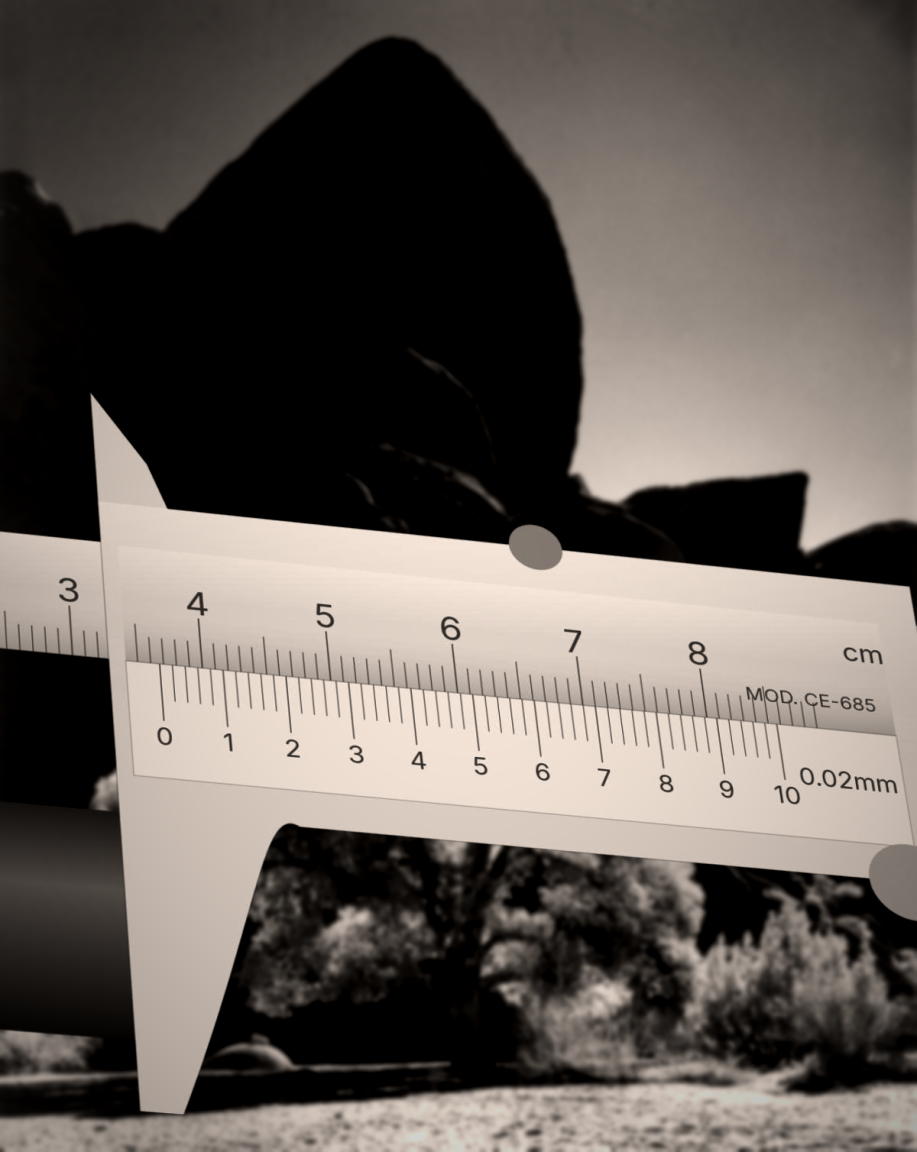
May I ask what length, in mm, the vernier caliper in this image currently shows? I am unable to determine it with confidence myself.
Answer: 36.7 mm
